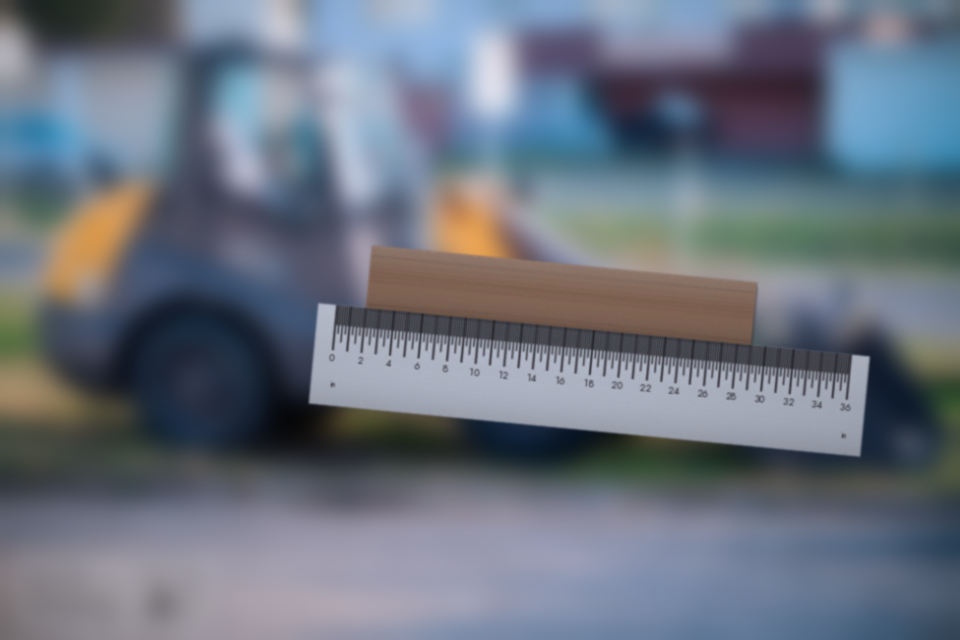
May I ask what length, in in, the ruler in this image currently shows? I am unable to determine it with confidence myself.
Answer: 27 in
